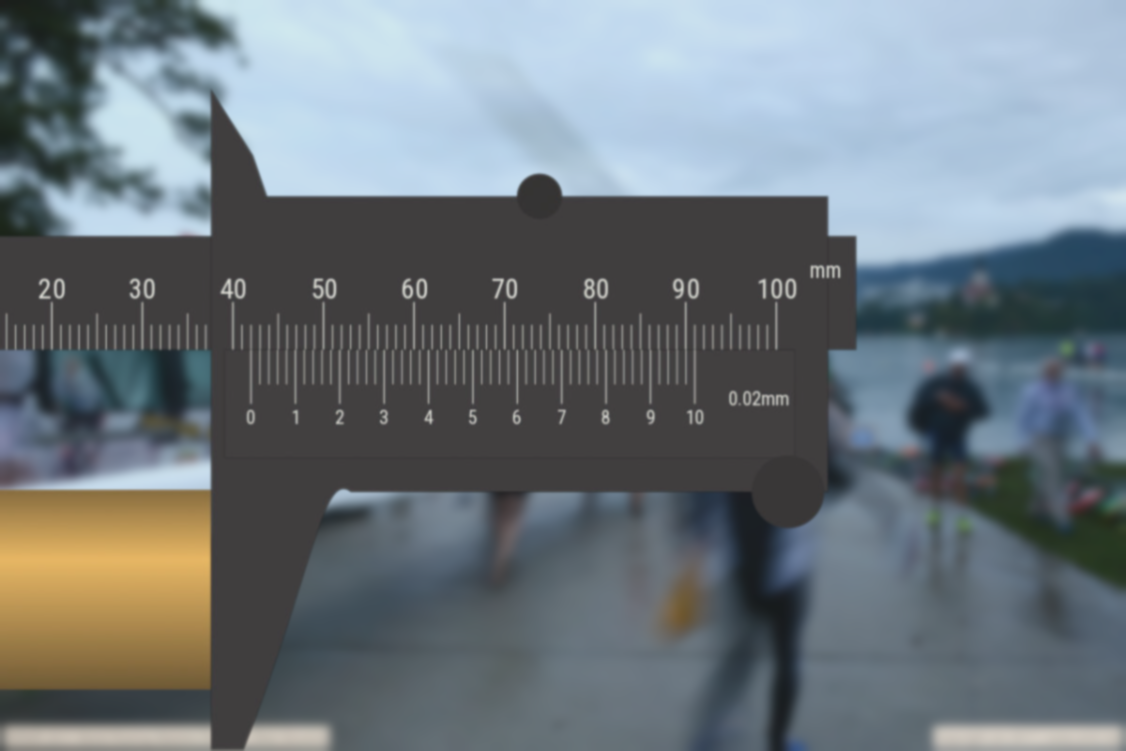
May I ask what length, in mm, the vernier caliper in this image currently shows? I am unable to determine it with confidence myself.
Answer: 42.0 mm
